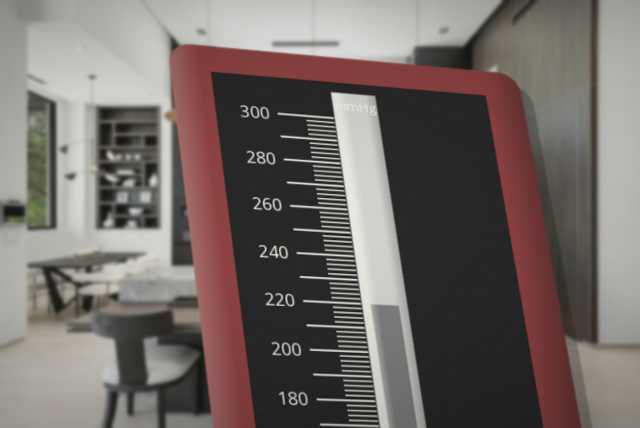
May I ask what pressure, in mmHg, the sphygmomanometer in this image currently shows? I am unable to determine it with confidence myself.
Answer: 220 mmHg
